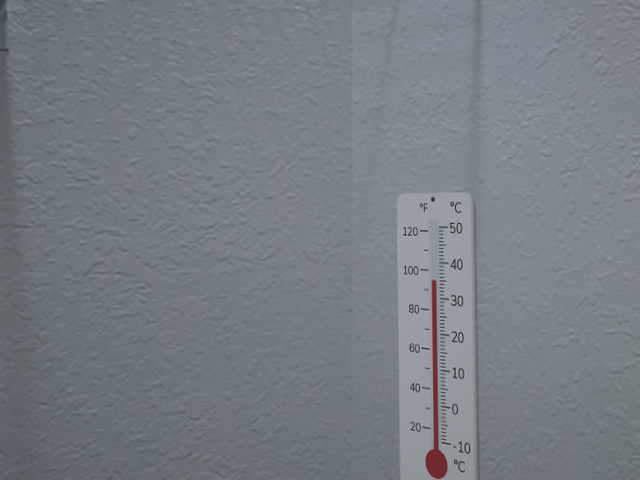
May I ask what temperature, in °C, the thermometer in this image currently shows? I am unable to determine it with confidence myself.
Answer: 35 °C
